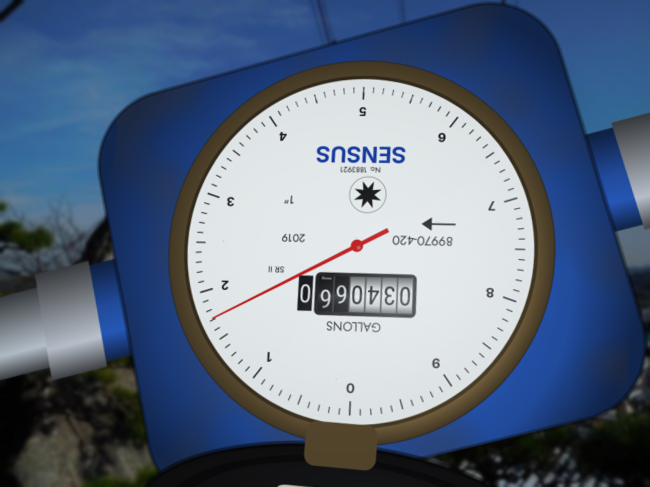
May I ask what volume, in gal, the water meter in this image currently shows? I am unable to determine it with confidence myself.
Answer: 340661.7 gal
